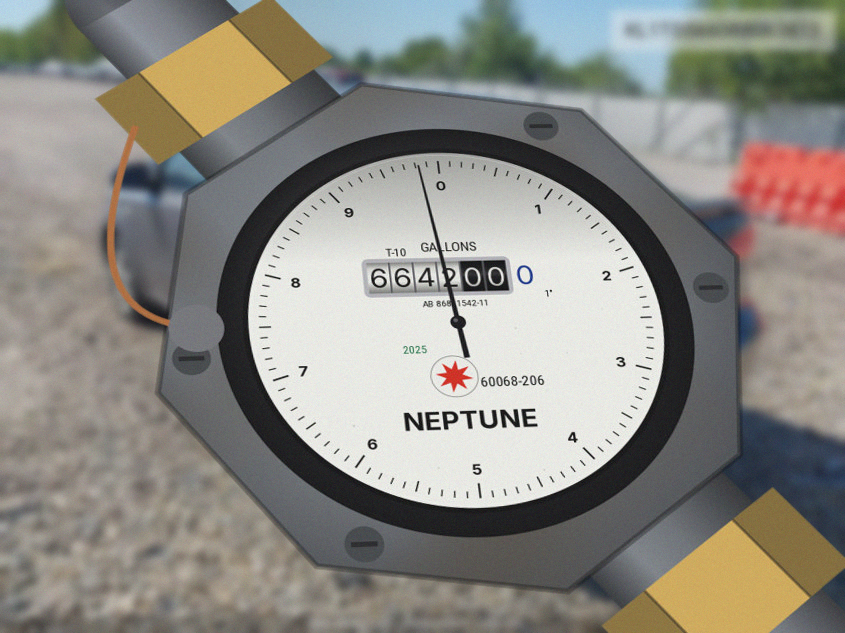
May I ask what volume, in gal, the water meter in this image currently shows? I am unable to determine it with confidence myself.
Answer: 6641999.8 gal
